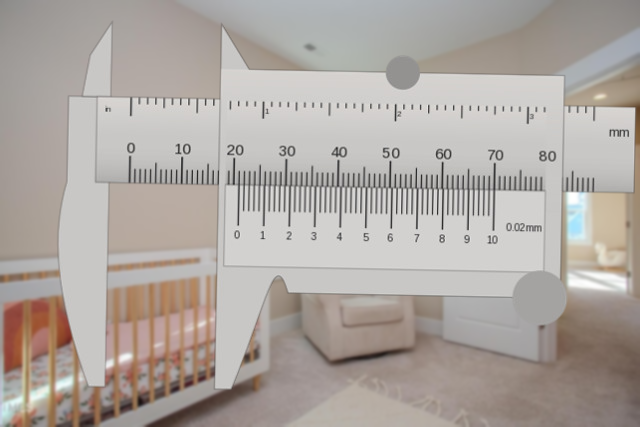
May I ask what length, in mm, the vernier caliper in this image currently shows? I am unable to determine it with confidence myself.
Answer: 21.0 mm
